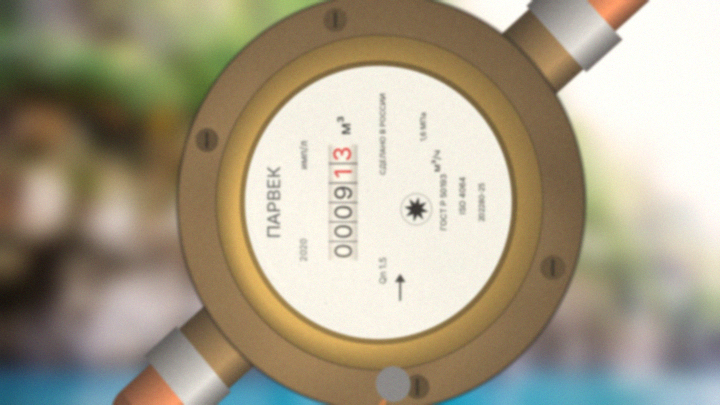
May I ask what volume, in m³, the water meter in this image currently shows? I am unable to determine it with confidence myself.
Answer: 9.13 m³
